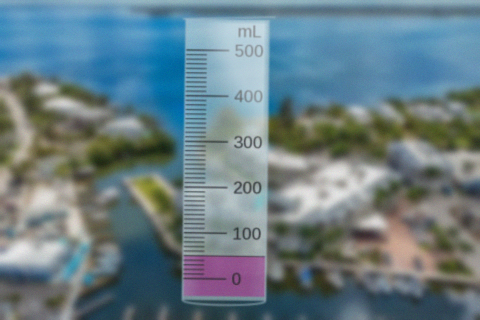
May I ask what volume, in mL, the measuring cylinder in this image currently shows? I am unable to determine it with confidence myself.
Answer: 50 mL
